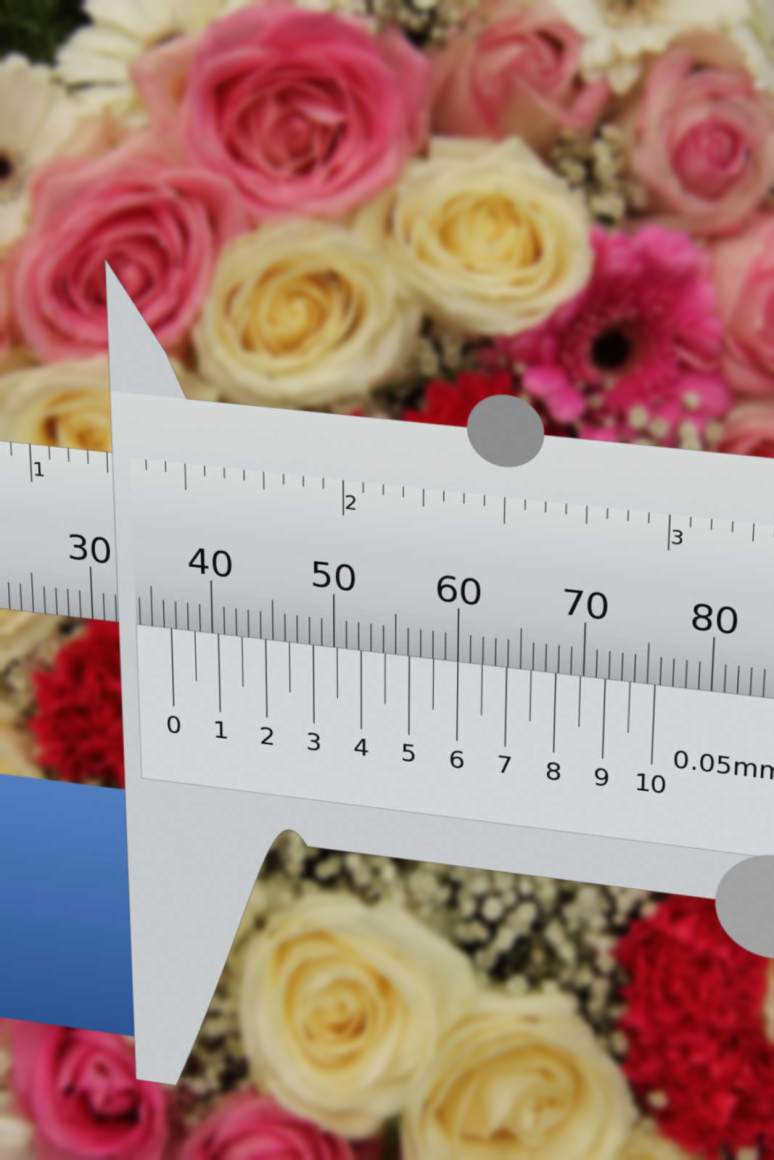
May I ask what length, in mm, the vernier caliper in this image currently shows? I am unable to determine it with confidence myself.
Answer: 36.6 mm
